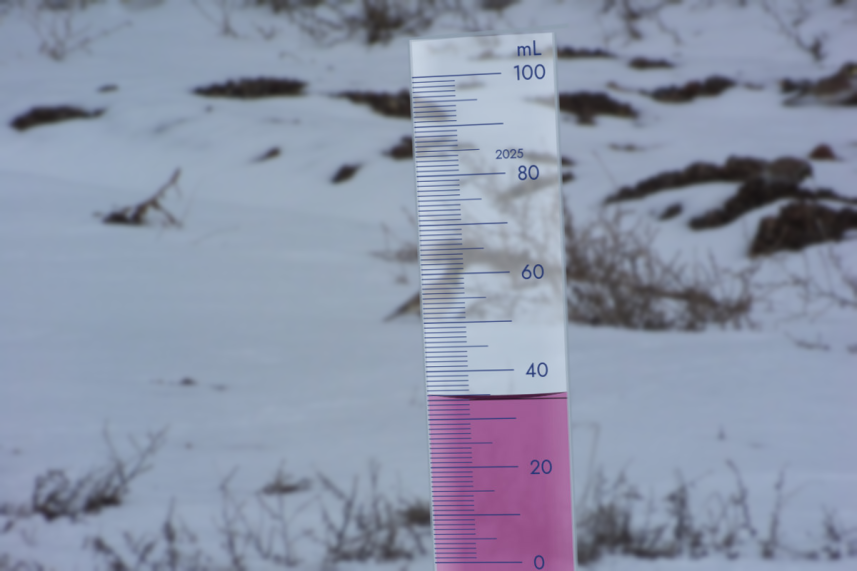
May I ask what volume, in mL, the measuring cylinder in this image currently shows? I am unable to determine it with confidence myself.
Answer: 34 mL
